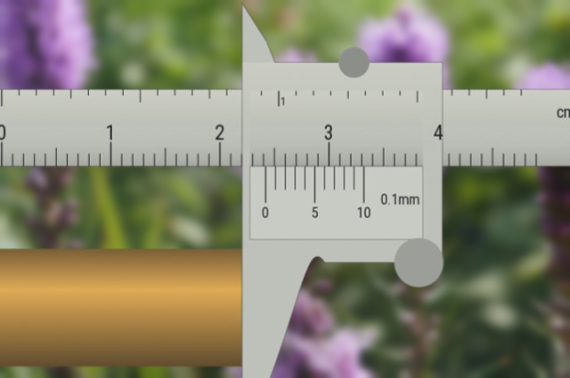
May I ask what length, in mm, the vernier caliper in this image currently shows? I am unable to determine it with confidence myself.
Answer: 24.2 mm
